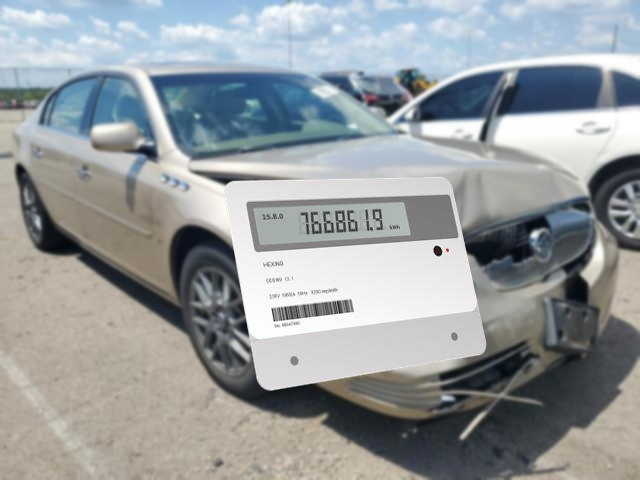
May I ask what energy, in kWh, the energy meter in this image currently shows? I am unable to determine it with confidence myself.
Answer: 766861.9 kWh
